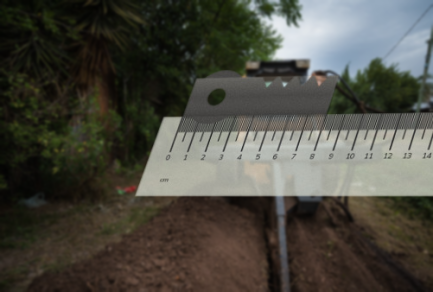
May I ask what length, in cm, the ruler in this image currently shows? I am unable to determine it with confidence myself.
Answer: 8 cm
